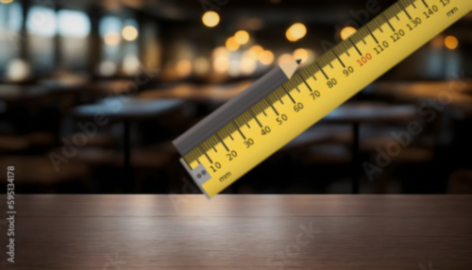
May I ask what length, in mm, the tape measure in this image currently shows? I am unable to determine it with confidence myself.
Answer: 75 mm
